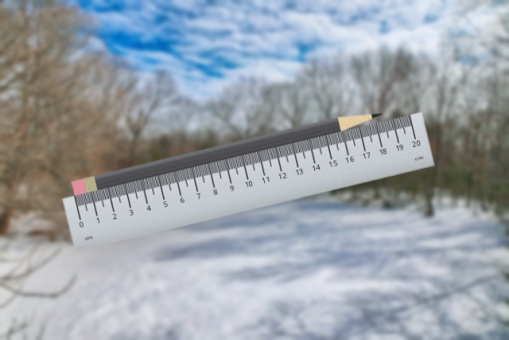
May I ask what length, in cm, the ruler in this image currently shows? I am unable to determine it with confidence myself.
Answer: 18.5 cm
